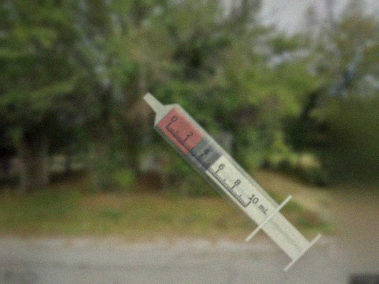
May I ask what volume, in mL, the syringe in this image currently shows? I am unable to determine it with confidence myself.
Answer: 3 mL
